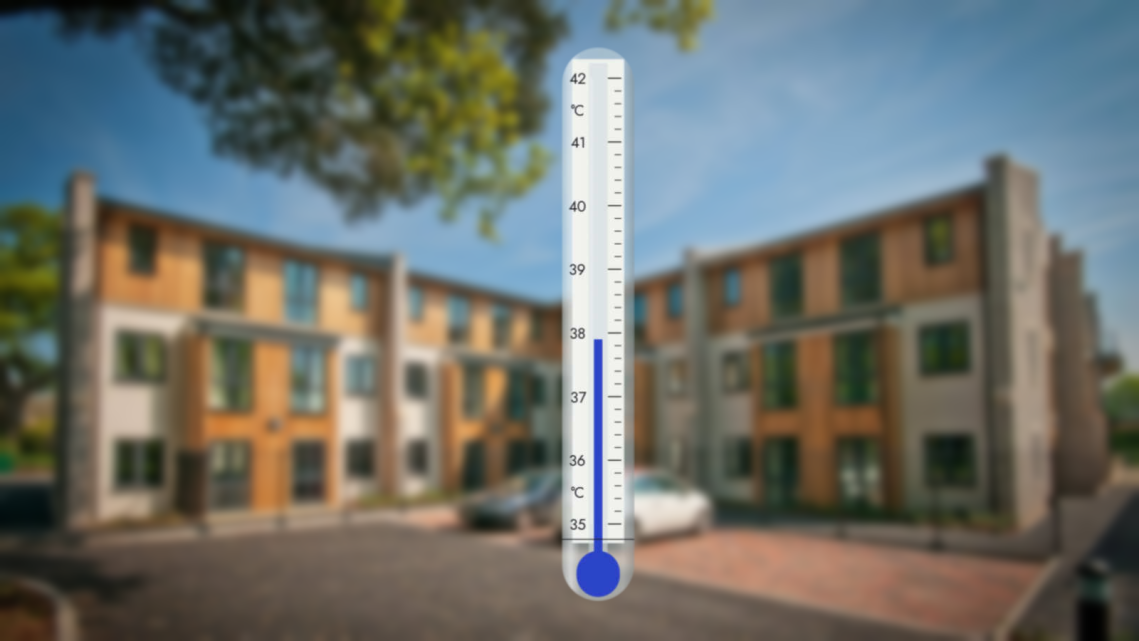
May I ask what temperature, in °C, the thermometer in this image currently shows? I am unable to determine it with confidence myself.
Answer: 37.9 °C
